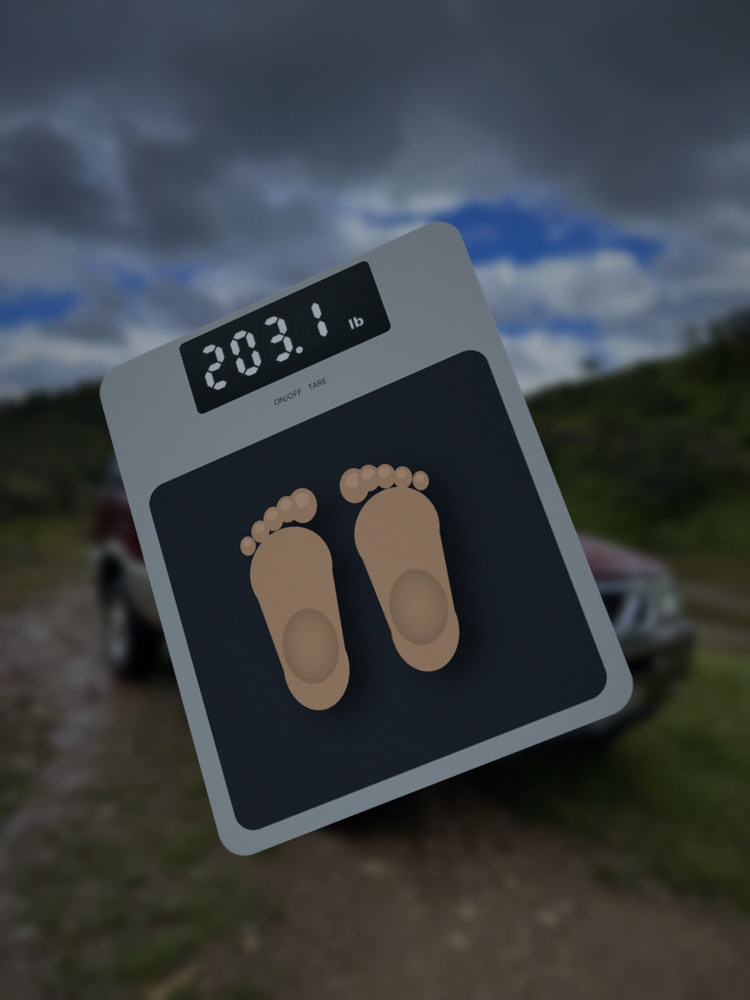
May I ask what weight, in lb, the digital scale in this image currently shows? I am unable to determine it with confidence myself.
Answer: 203.1 lb
